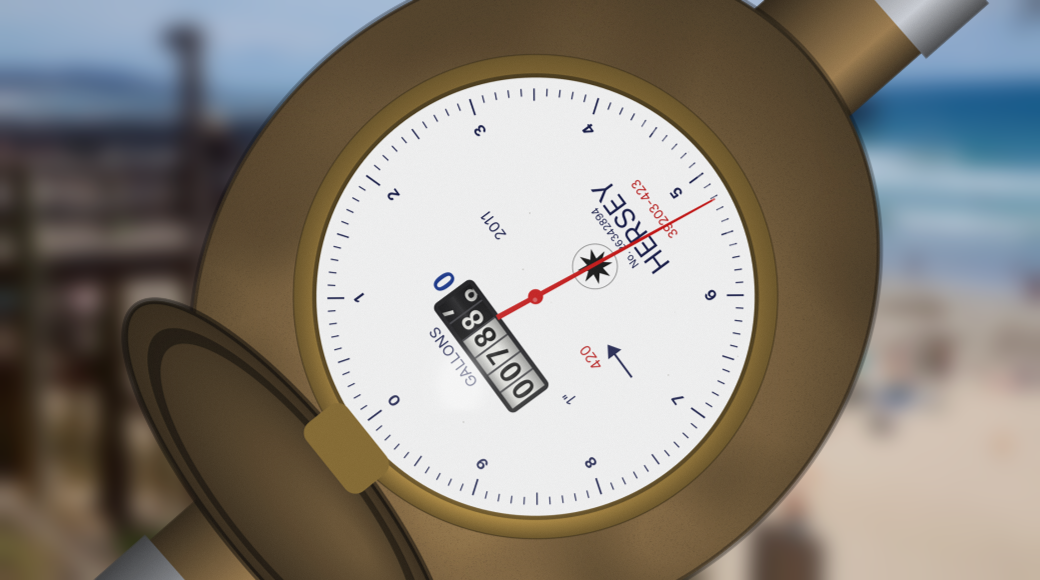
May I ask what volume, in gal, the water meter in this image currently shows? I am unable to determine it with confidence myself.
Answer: 78875.2 gal
